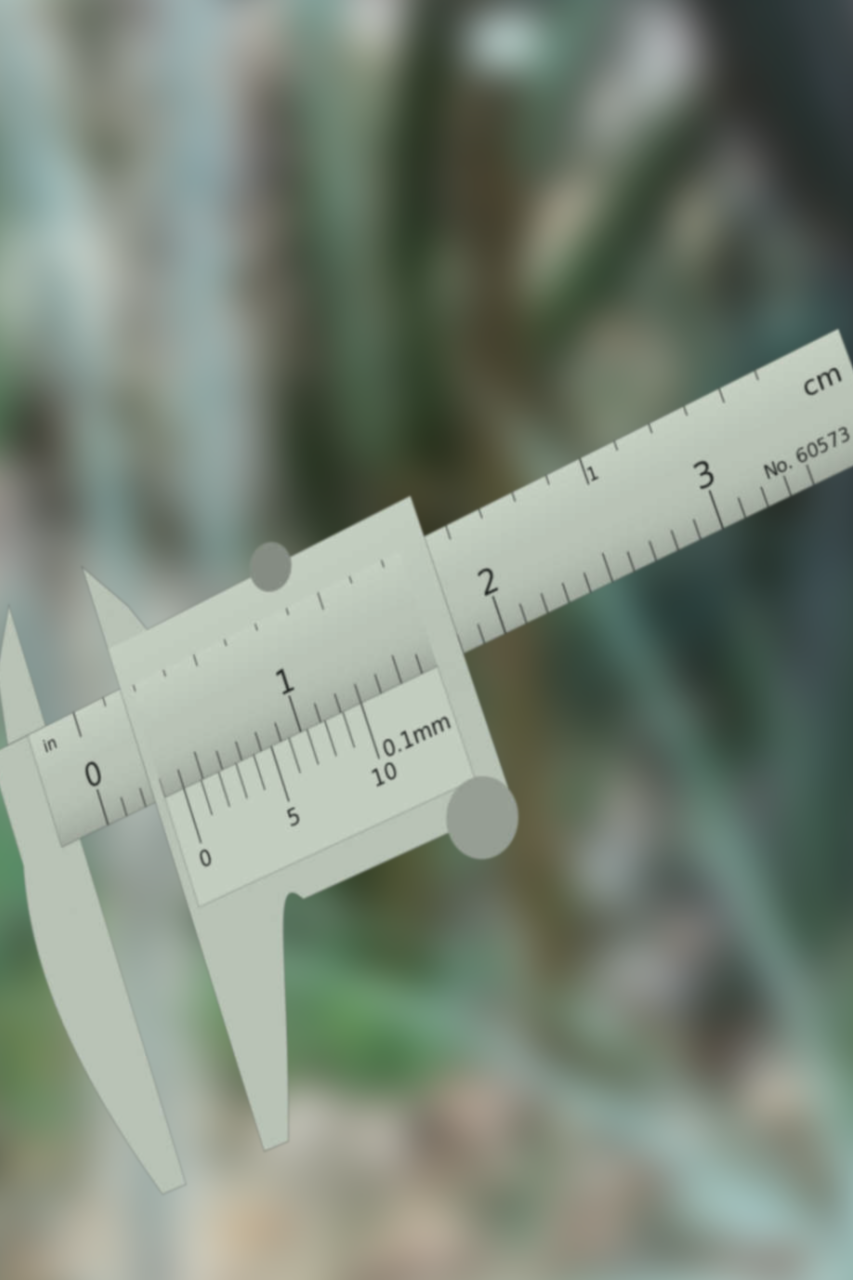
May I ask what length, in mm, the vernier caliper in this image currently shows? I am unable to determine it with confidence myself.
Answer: 4.0 mm
